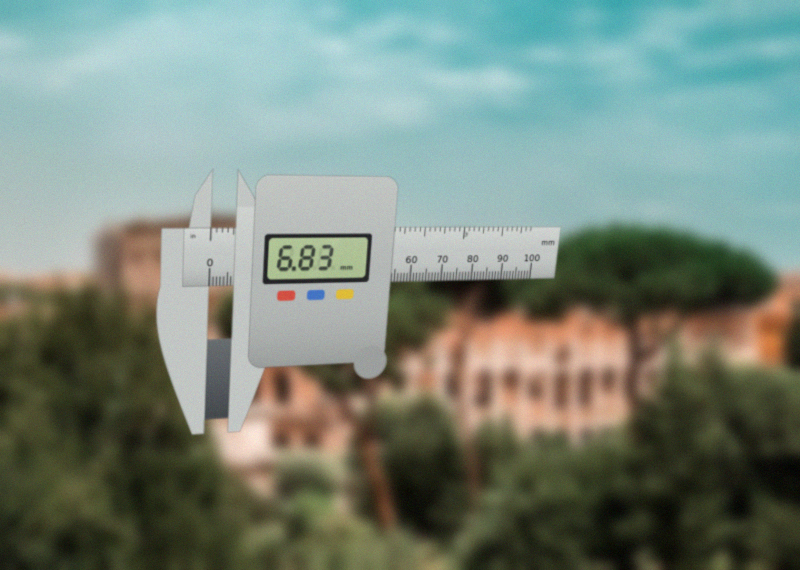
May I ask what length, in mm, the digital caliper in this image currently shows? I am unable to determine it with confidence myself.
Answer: 6.83 mm
